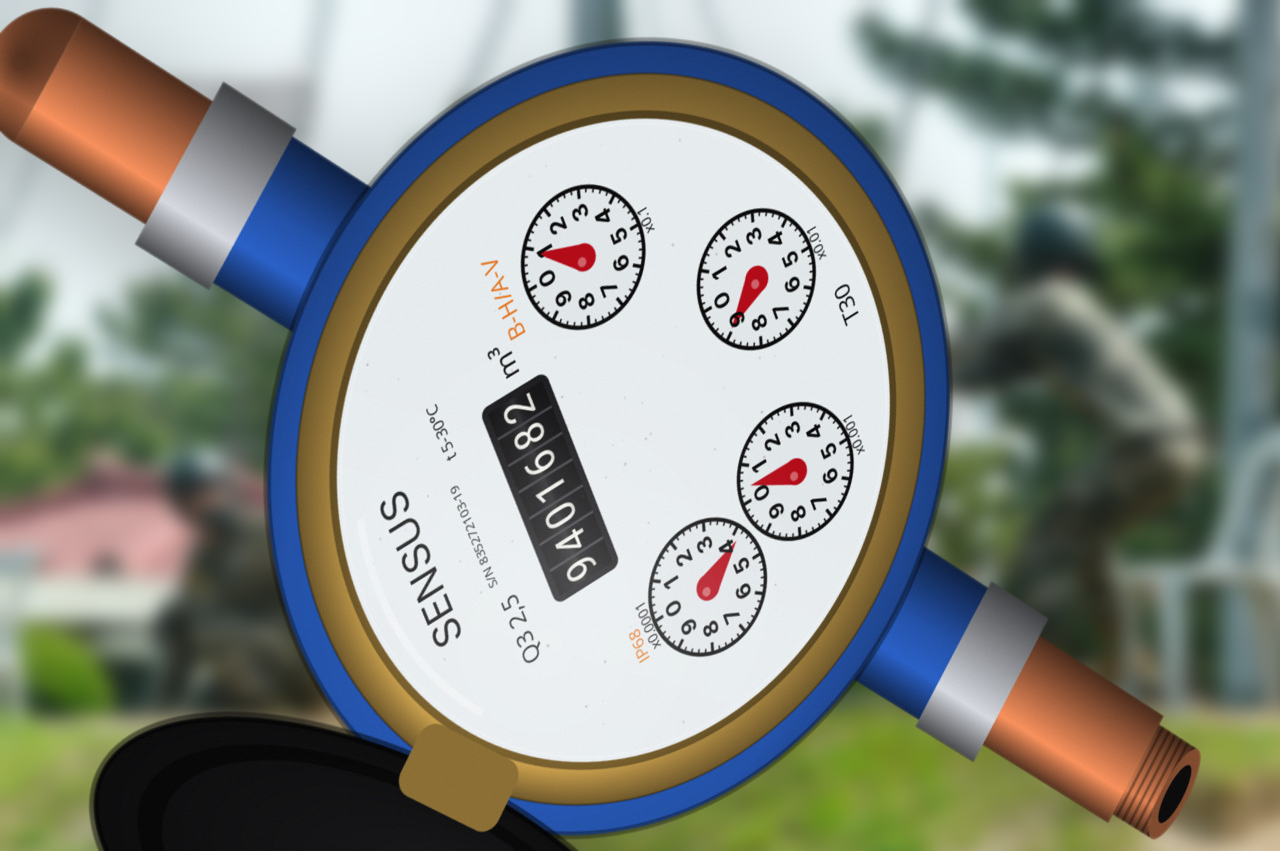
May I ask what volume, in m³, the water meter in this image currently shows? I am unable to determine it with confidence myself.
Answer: 9401682.0904 m³
